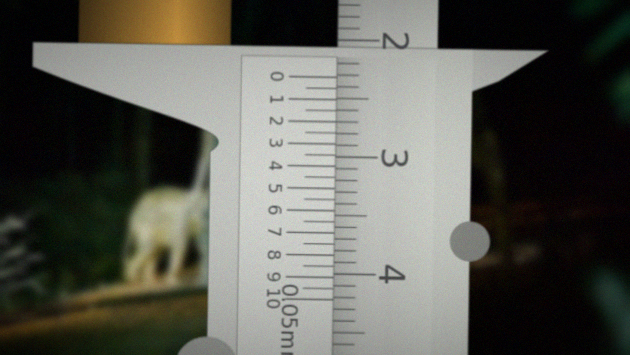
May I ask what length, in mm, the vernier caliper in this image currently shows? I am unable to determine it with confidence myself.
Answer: 23.2 mm
